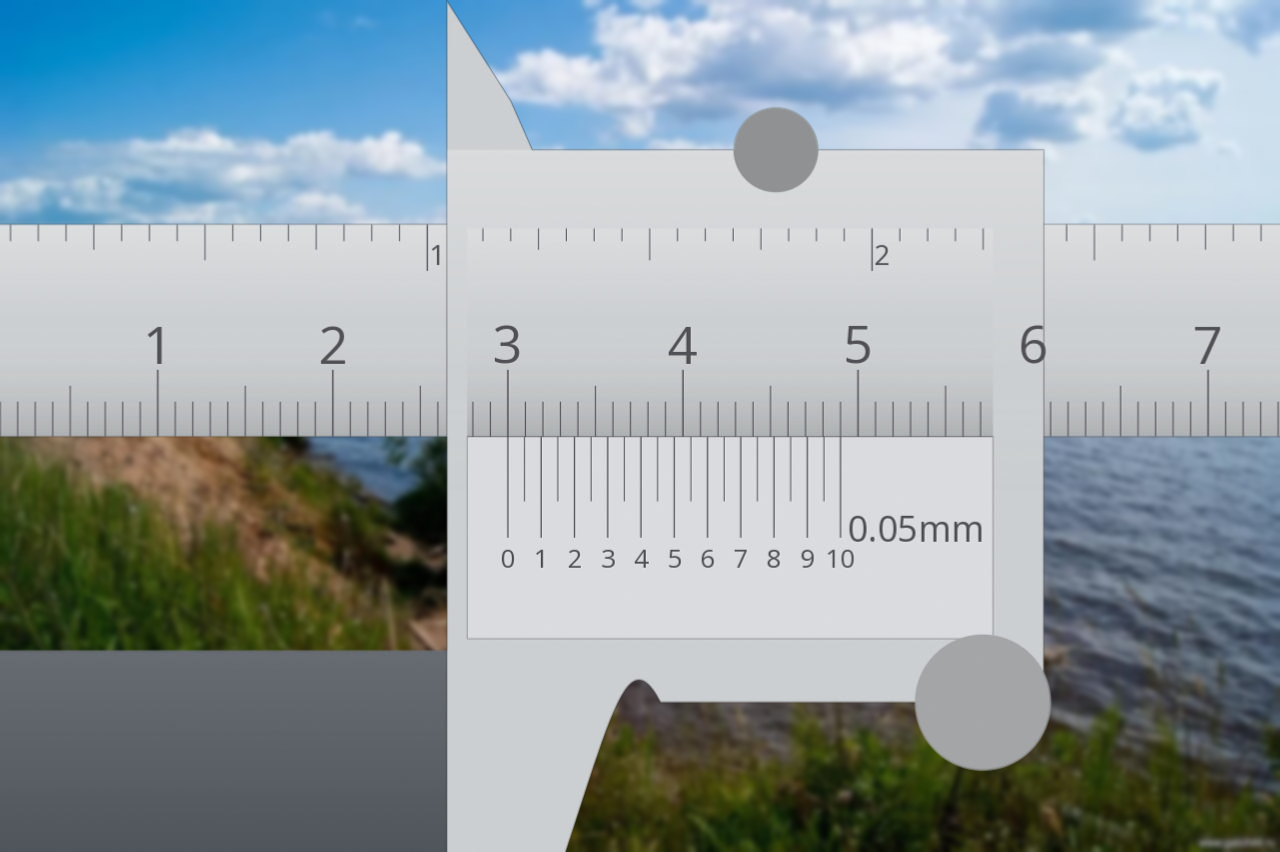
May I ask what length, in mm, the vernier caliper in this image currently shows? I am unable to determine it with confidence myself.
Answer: 30.0 mm
